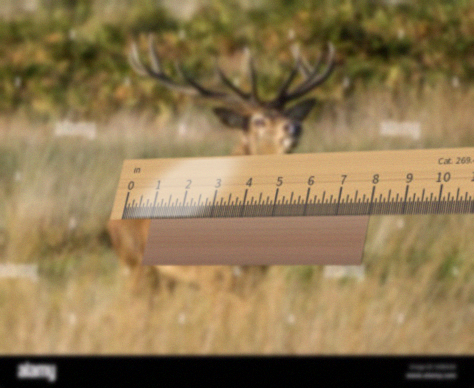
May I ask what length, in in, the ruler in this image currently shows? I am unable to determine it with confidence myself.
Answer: 7 in
